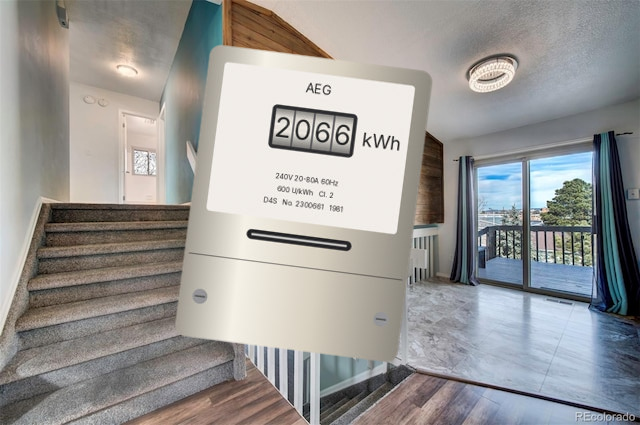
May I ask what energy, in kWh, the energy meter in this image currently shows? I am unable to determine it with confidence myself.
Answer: 2066 kWh
